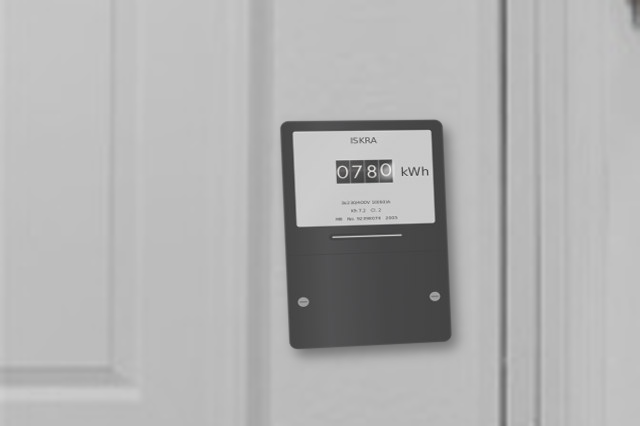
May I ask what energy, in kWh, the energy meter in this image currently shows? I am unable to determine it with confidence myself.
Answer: 780 kWh
